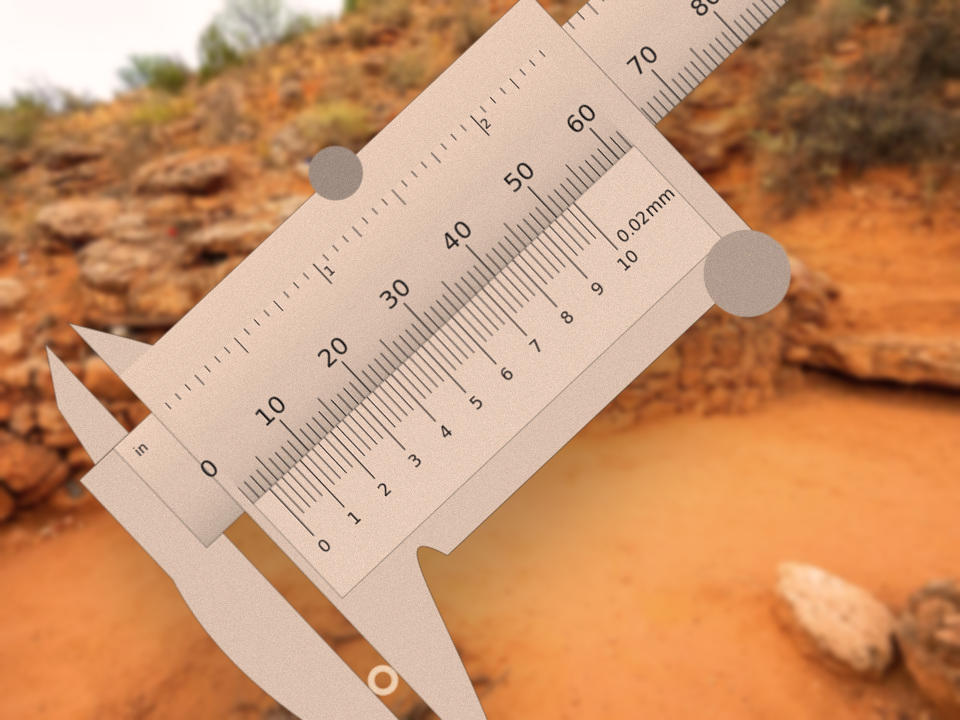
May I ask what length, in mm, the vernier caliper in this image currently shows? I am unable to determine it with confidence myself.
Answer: 3.6 mm
